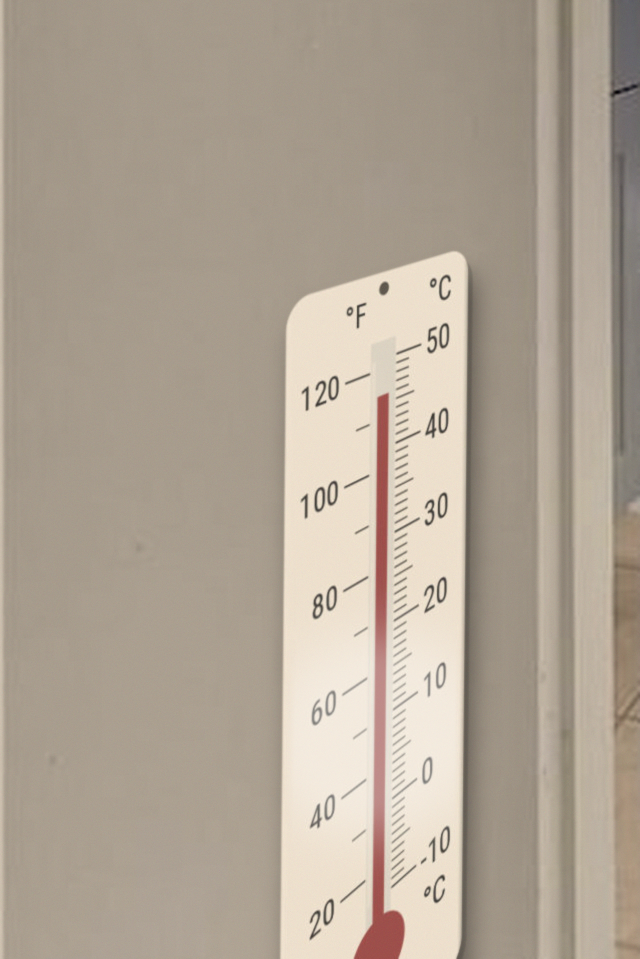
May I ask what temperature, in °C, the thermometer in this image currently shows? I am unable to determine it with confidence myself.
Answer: 46 °C
